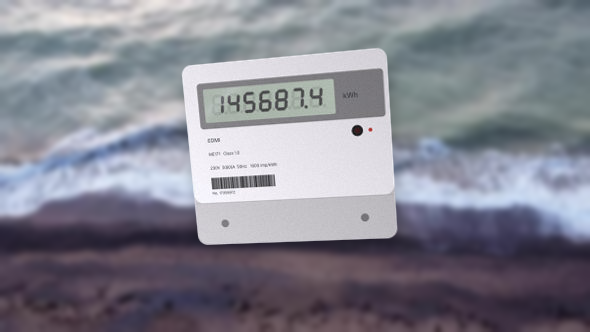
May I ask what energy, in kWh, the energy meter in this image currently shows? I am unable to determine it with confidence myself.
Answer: 145687.4 kWh
